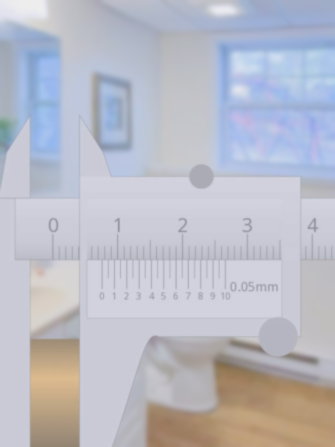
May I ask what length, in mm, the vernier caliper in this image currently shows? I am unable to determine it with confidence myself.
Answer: 7.6 mm
